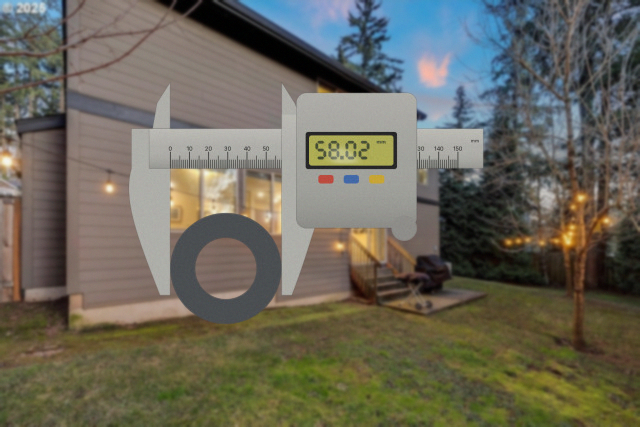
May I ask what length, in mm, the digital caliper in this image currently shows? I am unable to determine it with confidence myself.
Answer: 58.02 mm
